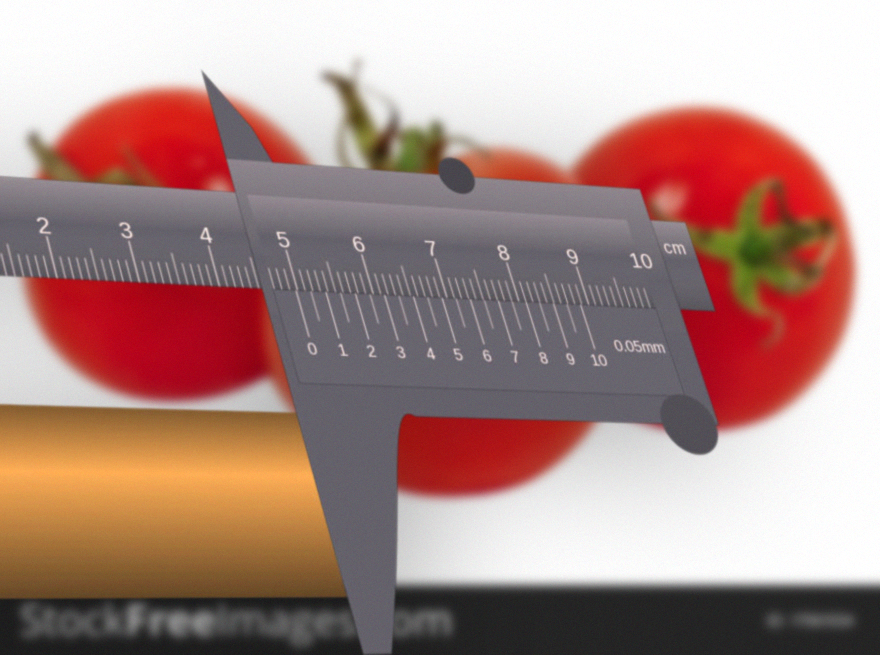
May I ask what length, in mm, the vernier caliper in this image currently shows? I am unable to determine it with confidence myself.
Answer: 49.8 mm
